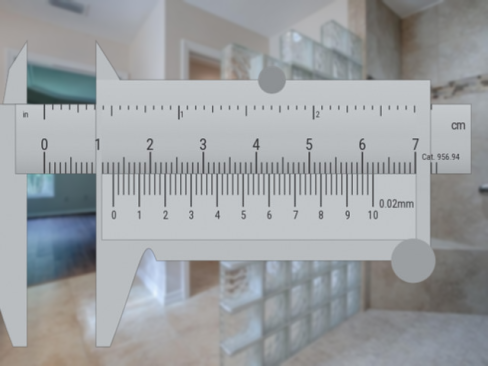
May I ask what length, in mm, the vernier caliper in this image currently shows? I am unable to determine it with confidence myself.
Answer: 13.0 mm
